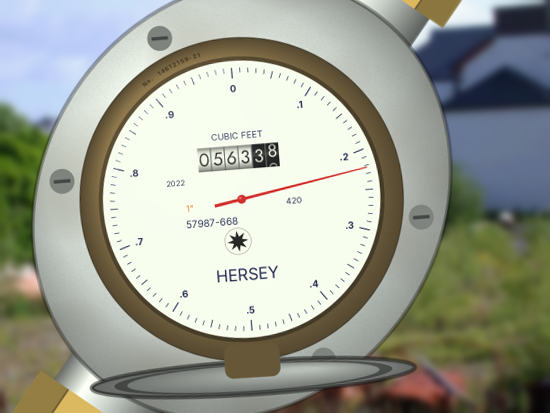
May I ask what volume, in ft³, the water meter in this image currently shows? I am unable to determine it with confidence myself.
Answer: 56338.22 ft³
